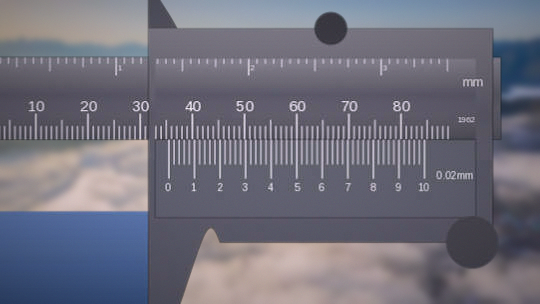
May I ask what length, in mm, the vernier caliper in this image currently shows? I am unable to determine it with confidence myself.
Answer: 35.5 mm
